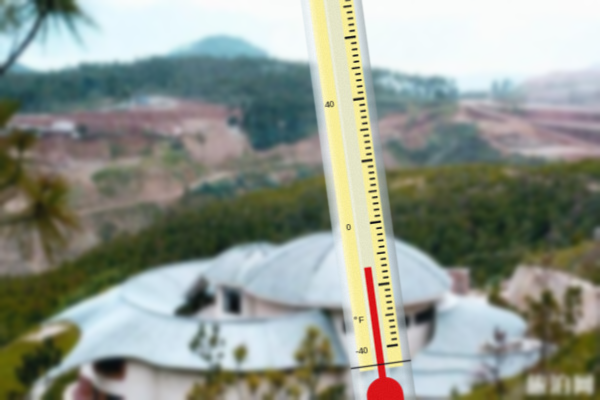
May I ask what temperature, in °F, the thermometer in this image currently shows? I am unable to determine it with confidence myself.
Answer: -14 °F
